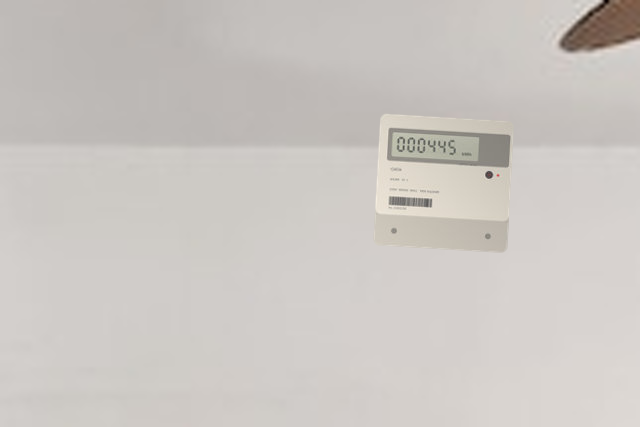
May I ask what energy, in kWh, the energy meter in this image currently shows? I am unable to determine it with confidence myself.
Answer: 445 kWh
